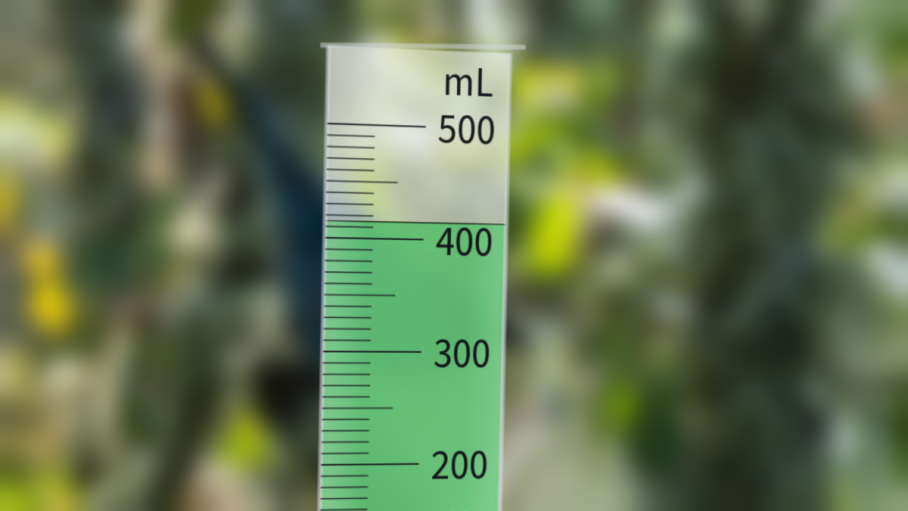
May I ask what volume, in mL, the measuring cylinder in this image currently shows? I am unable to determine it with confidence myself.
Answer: 415 mL
